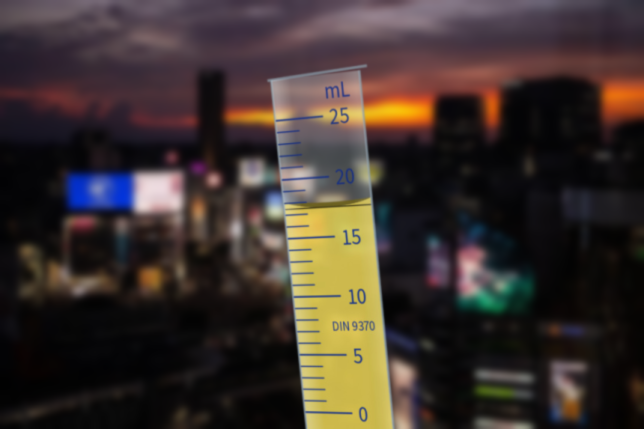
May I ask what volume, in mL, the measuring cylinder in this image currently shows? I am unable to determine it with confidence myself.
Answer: 17.5 mL
